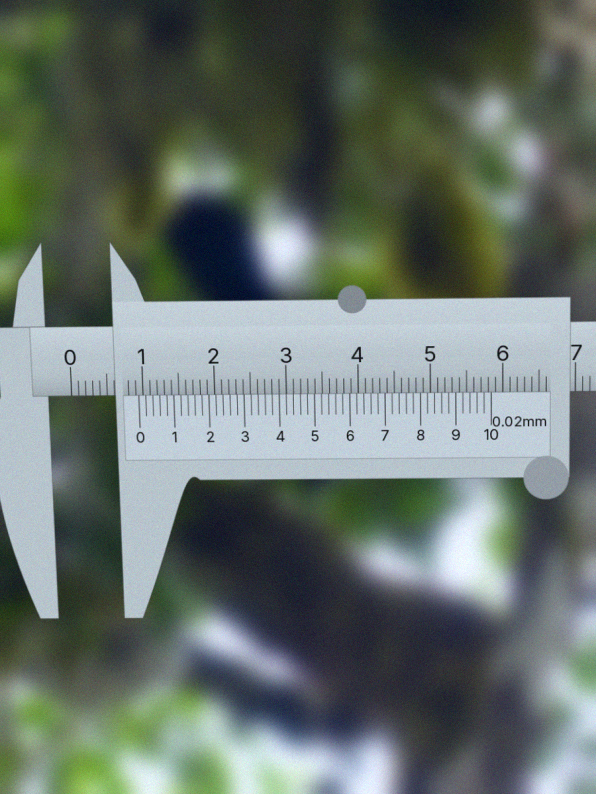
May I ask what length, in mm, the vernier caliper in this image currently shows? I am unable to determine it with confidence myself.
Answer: 9.4 mm
